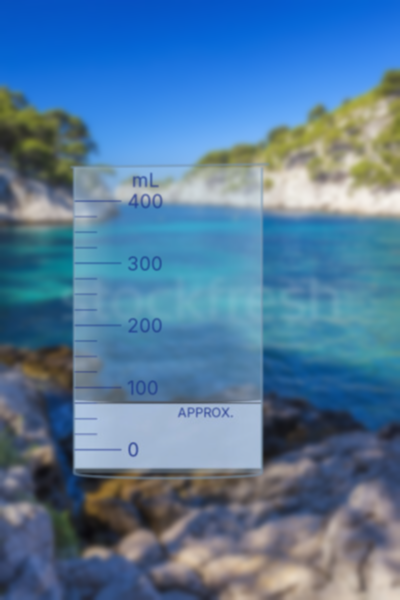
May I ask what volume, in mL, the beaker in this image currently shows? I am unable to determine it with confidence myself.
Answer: 75 mL
